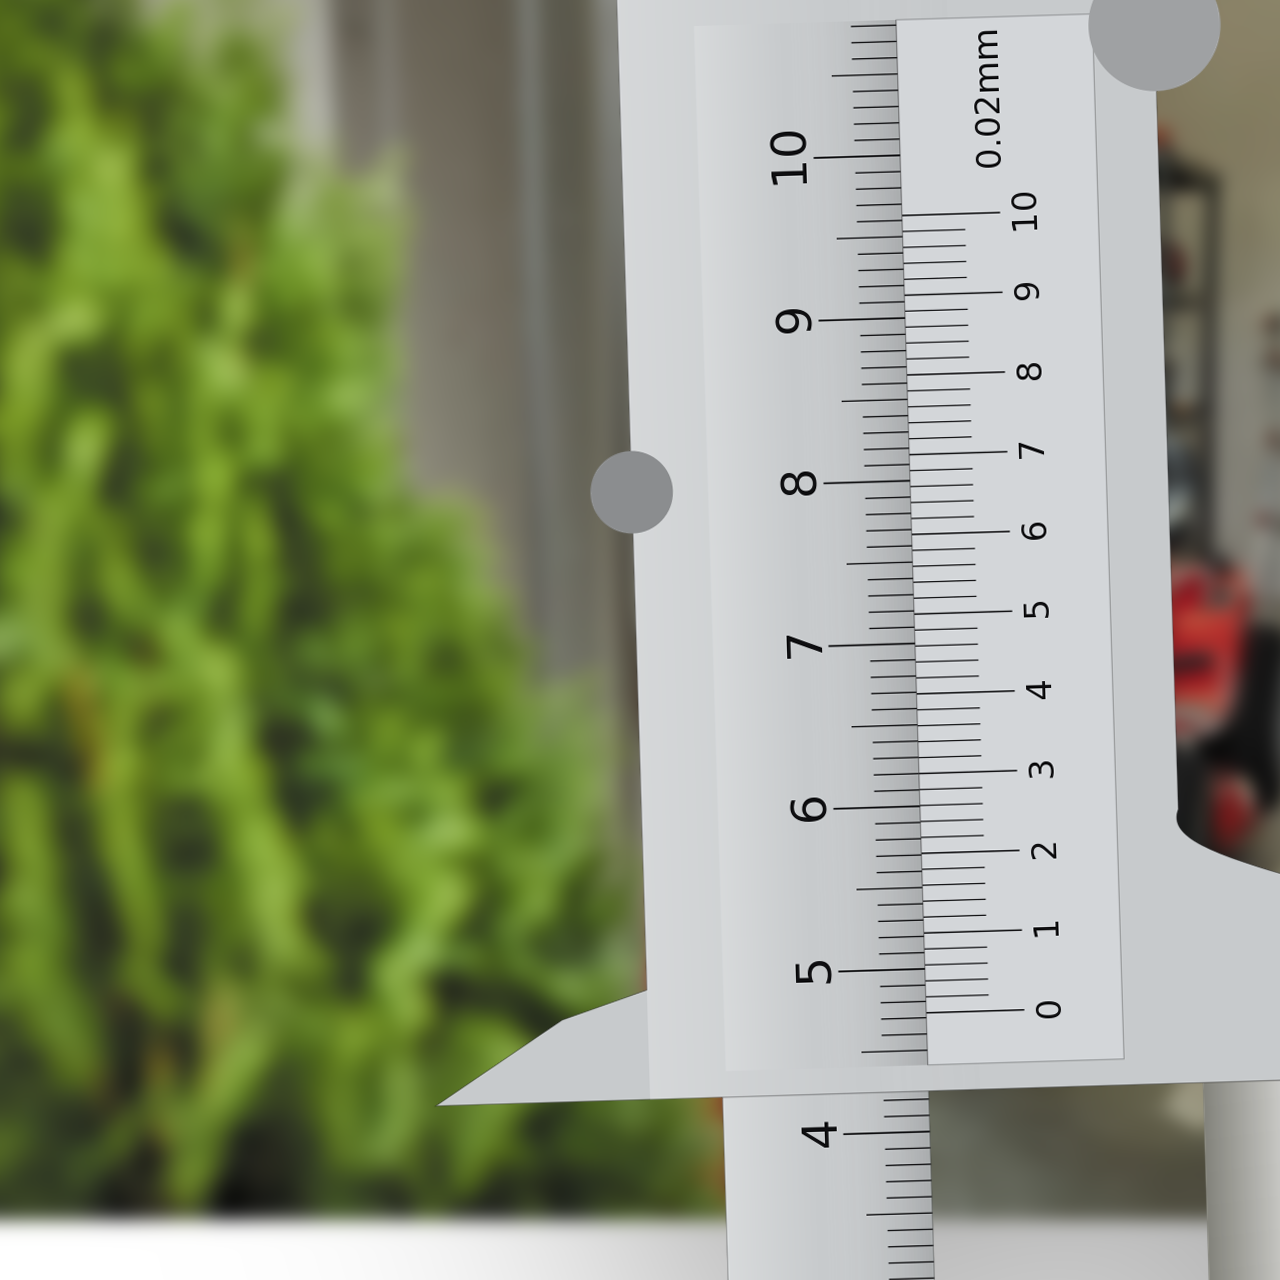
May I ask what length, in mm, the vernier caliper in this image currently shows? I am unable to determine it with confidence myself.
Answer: 47.3 mm
